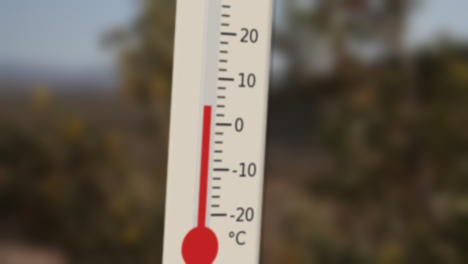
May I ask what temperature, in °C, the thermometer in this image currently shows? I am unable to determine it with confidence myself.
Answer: 4 °C
